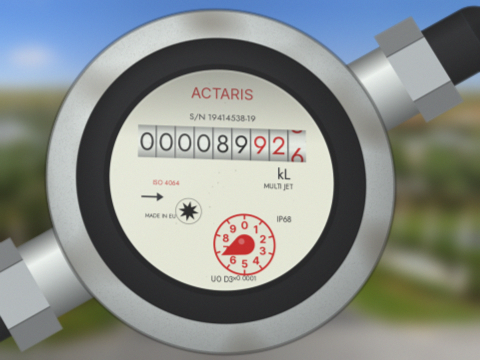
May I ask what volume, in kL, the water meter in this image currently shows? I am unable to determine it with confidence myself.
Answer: 89.9256 kL
